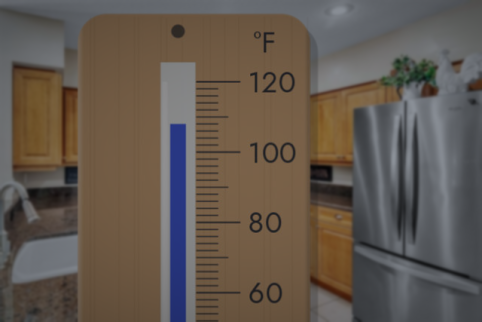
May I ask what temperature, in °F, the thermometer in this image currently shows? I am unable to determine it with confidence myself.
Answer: 108 °F
